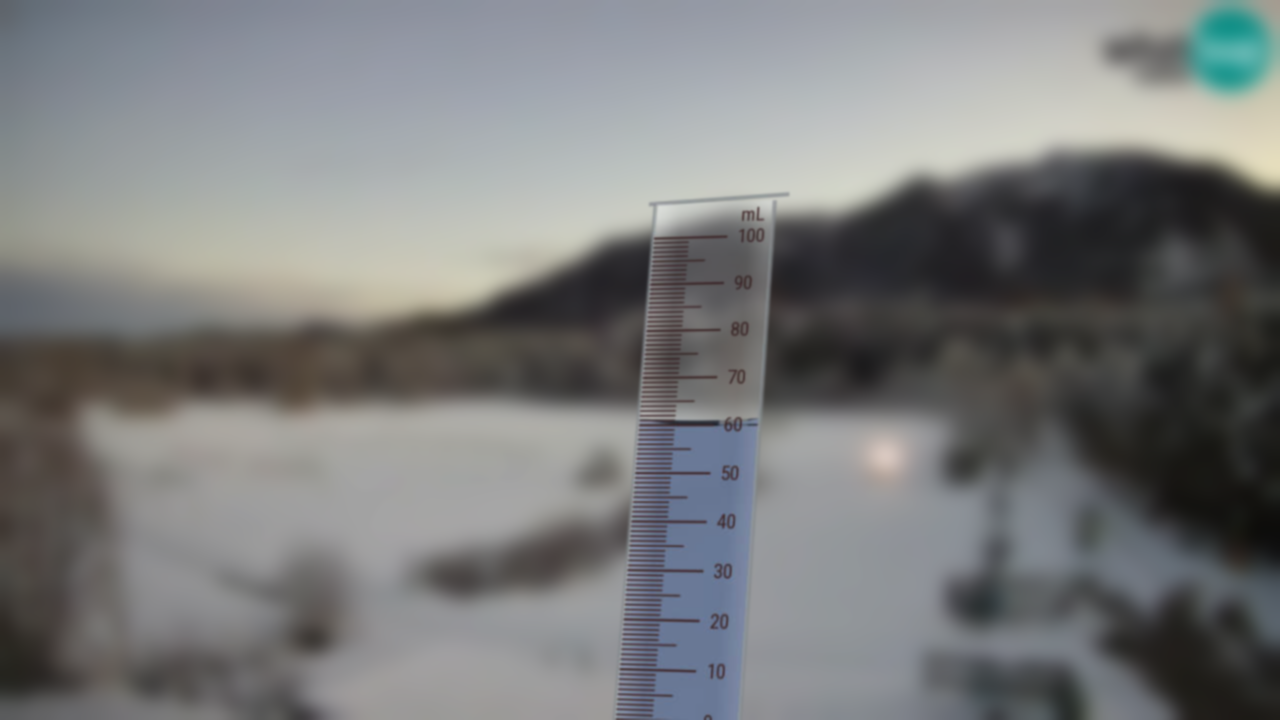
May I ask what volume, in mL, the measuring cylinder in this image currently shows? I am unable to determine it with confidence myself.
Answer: 60 mL
